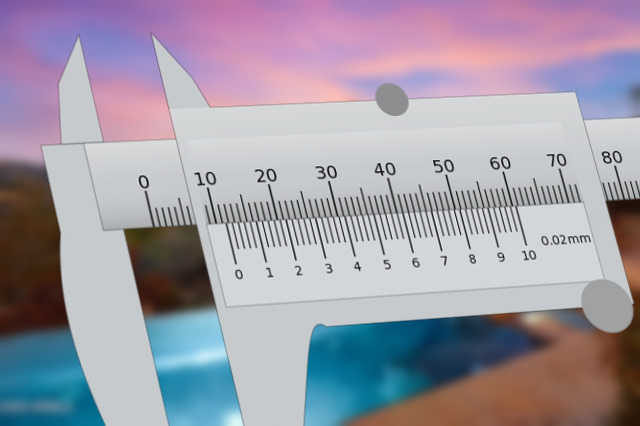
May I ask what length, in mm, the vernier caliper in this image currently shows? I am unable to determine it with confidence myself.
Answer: 11.6 mm
